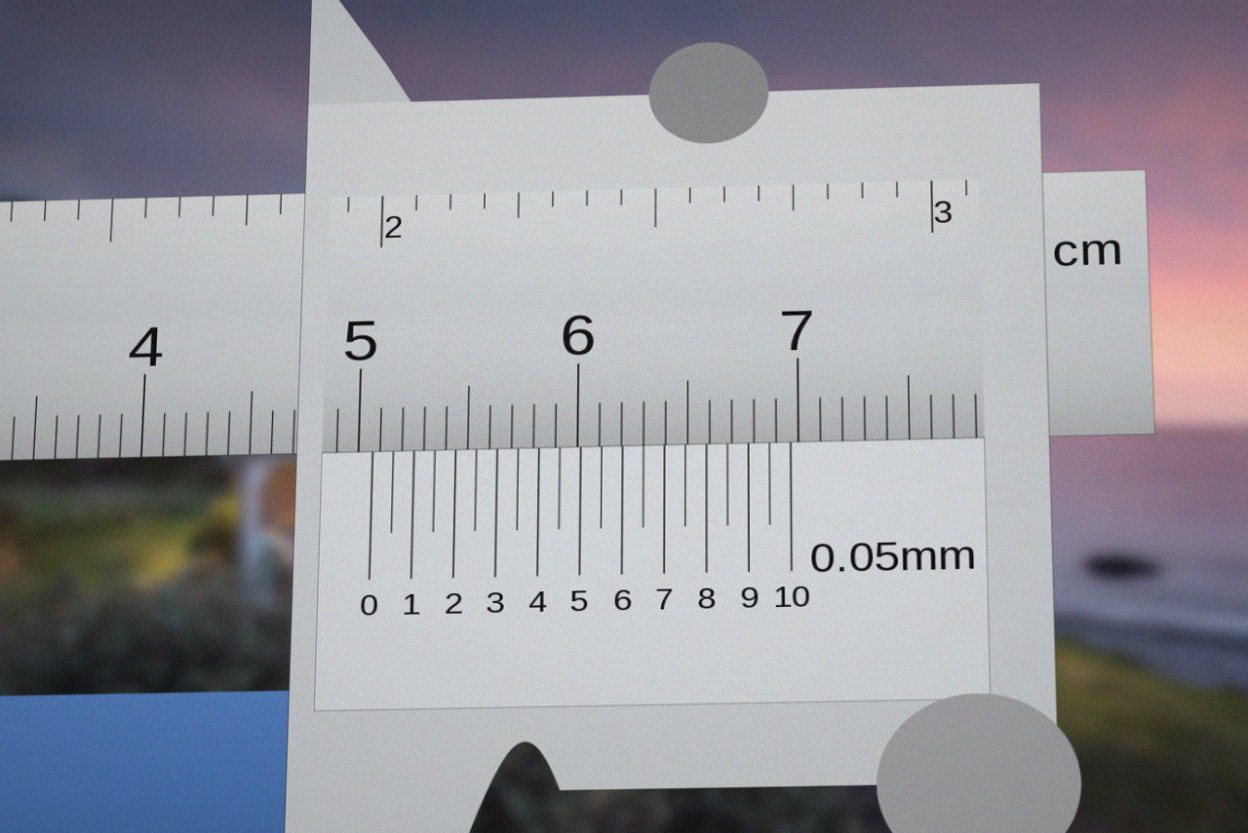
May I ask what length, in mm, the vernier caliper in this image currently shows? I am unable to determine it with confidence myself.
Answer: 50.65 mm
